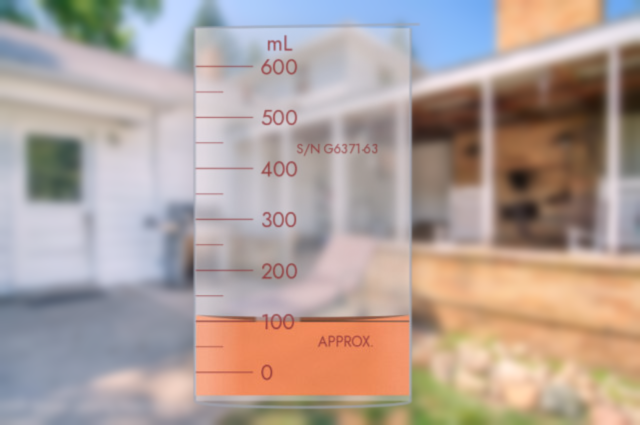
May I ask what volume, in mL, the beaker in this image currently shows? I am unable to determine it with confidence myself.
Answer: 100 mL
